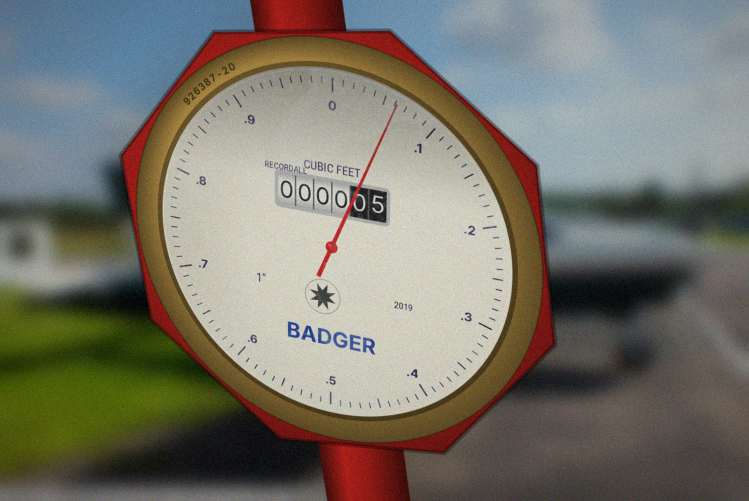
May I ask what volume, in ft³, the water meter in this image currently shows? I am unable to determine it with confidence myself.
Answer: 5.06 ft³
